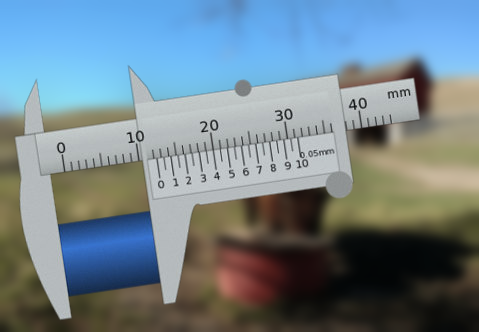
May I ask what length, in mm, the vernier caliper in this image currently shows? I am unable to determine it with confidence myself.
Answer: 12.4 mm
